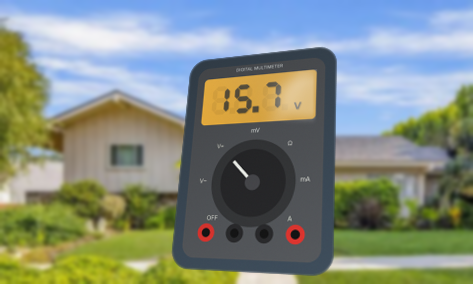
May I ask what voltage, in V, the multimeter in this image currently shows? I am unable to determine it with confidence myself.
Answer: 15.7 V
